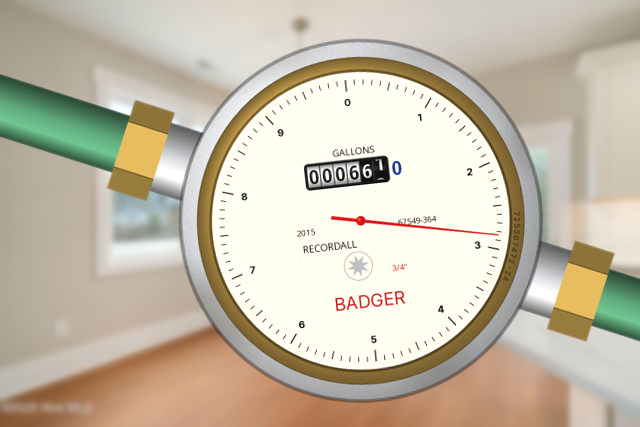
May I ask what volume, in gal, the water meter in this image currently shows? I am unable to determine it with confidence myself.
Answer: 6612.8 gal
